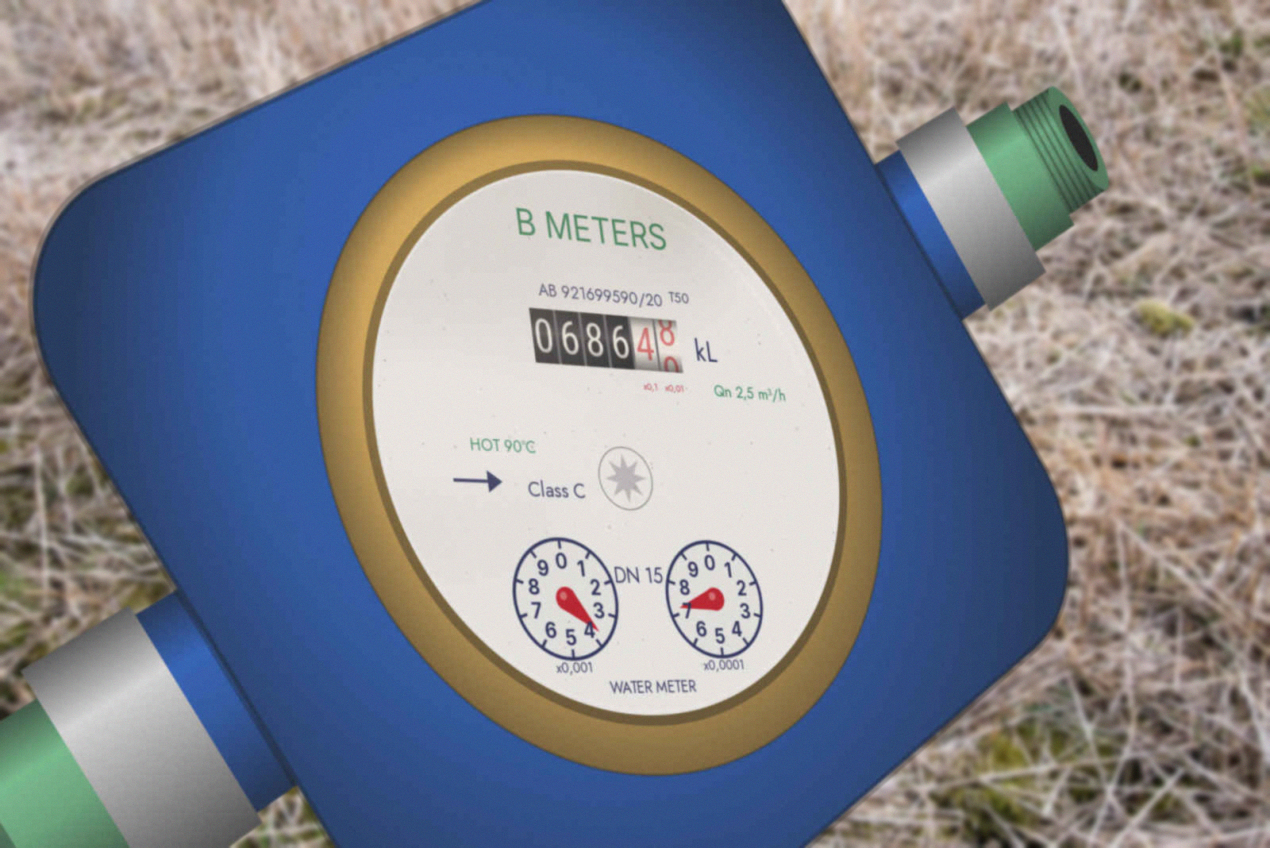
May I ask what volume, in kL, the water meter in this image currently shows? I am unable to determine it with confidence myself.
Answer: 686.4837 kL
